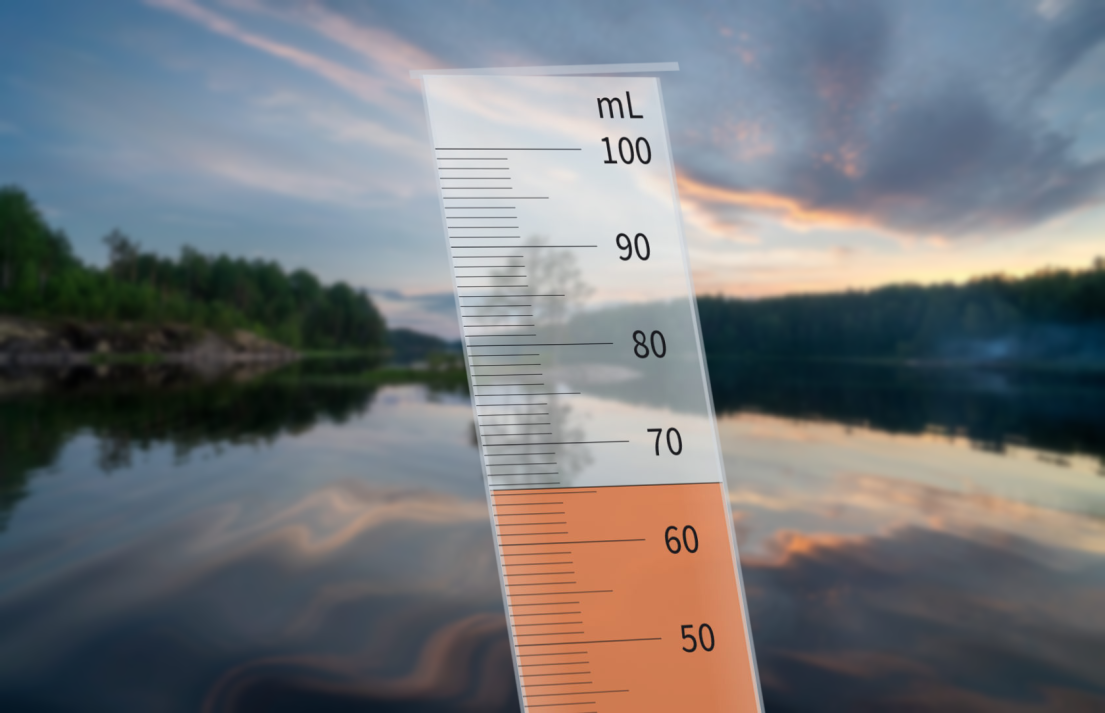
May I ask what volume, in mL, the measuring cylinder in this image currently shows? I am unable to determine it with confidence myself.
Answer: 65.5 mL
